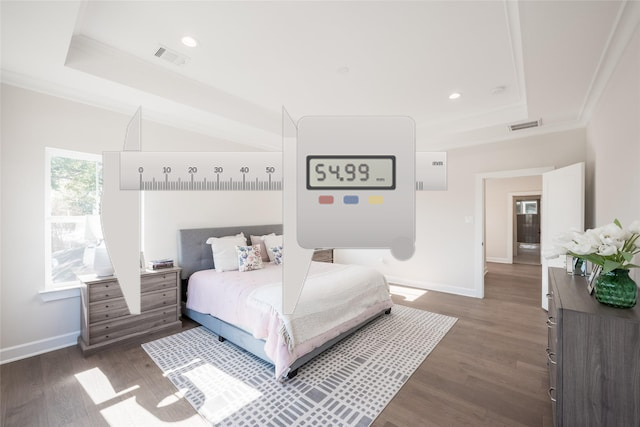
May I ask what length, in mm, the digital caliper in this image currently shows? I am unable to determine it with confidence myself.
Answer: 54.99 mm
